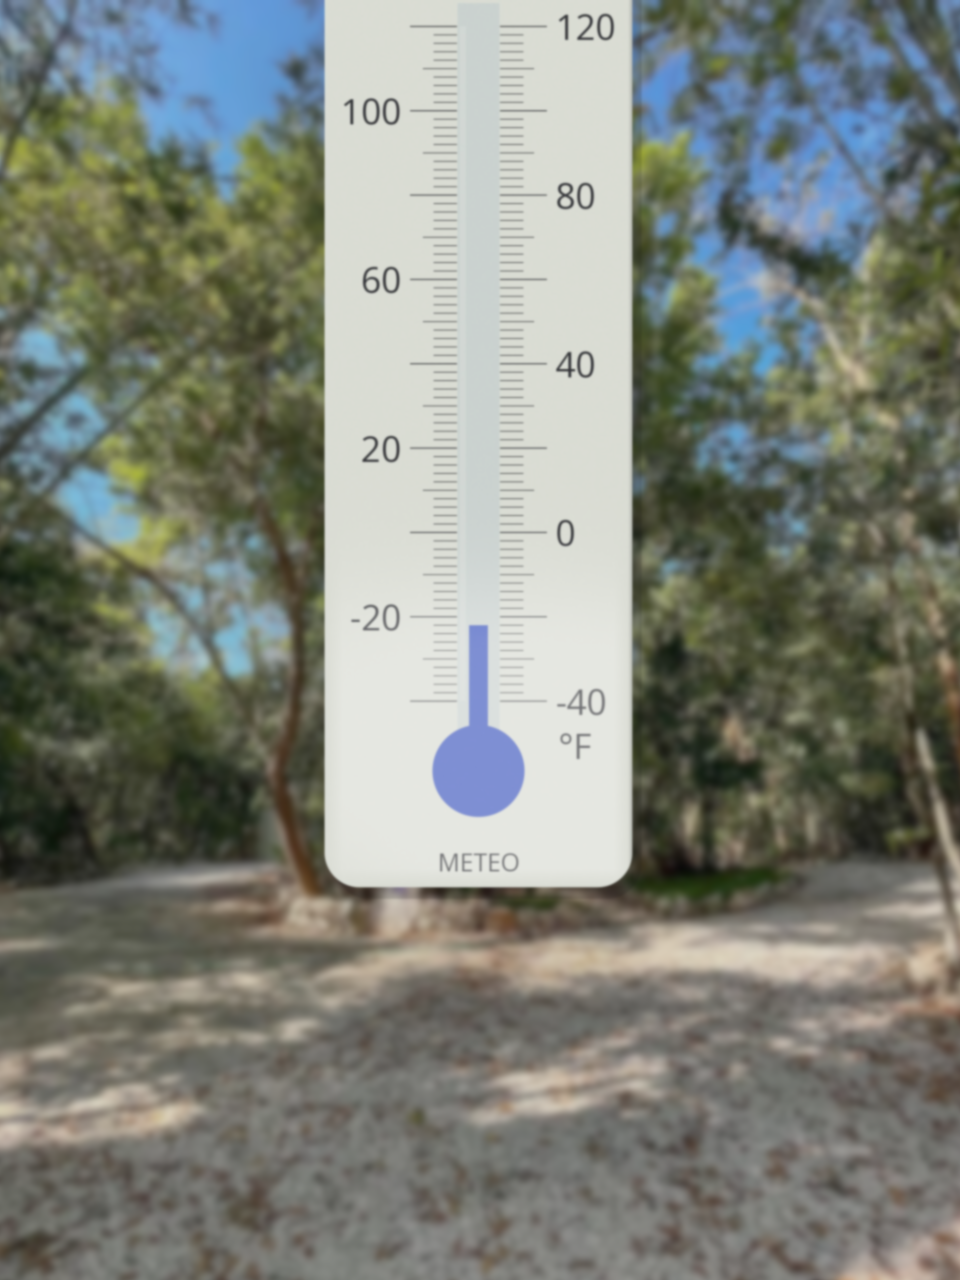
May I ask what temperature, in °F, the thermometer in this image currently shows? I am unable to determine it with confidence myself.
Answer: -22 °F
